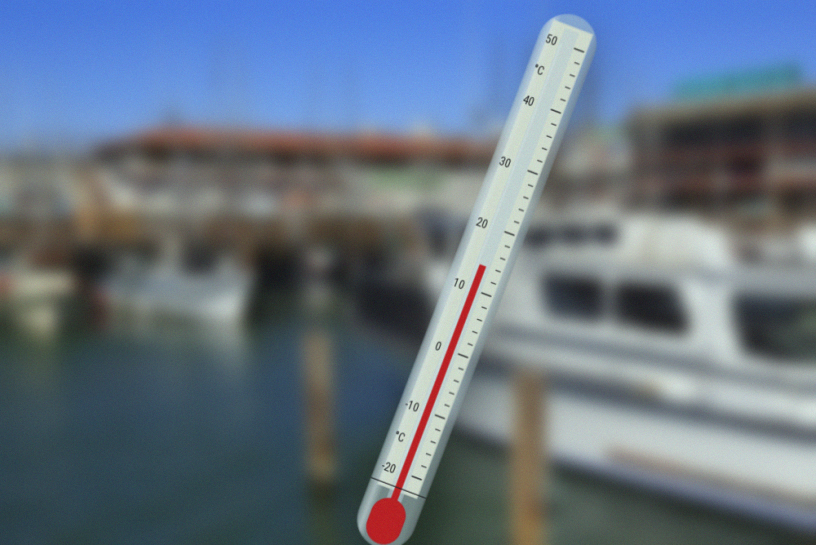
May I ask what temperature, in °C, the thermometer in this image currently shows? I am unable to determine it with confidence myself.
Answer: 14 °C
